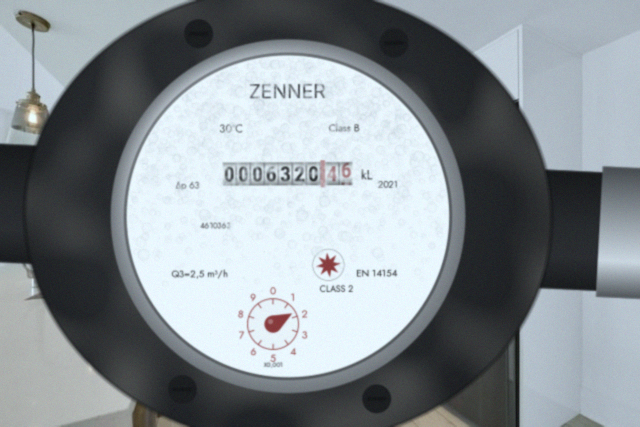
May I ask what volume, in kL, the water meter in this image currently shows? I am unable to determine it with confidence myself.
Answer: 6320.461 kL
